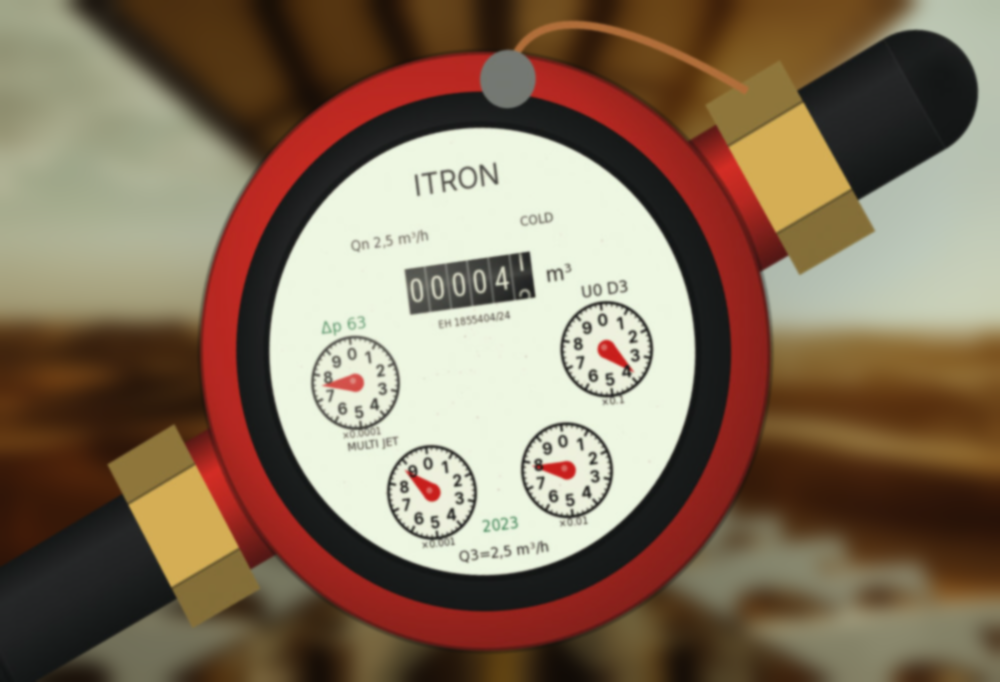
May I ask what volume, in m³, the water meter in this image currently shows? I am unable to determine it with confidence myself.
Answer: 41.3787 m³
